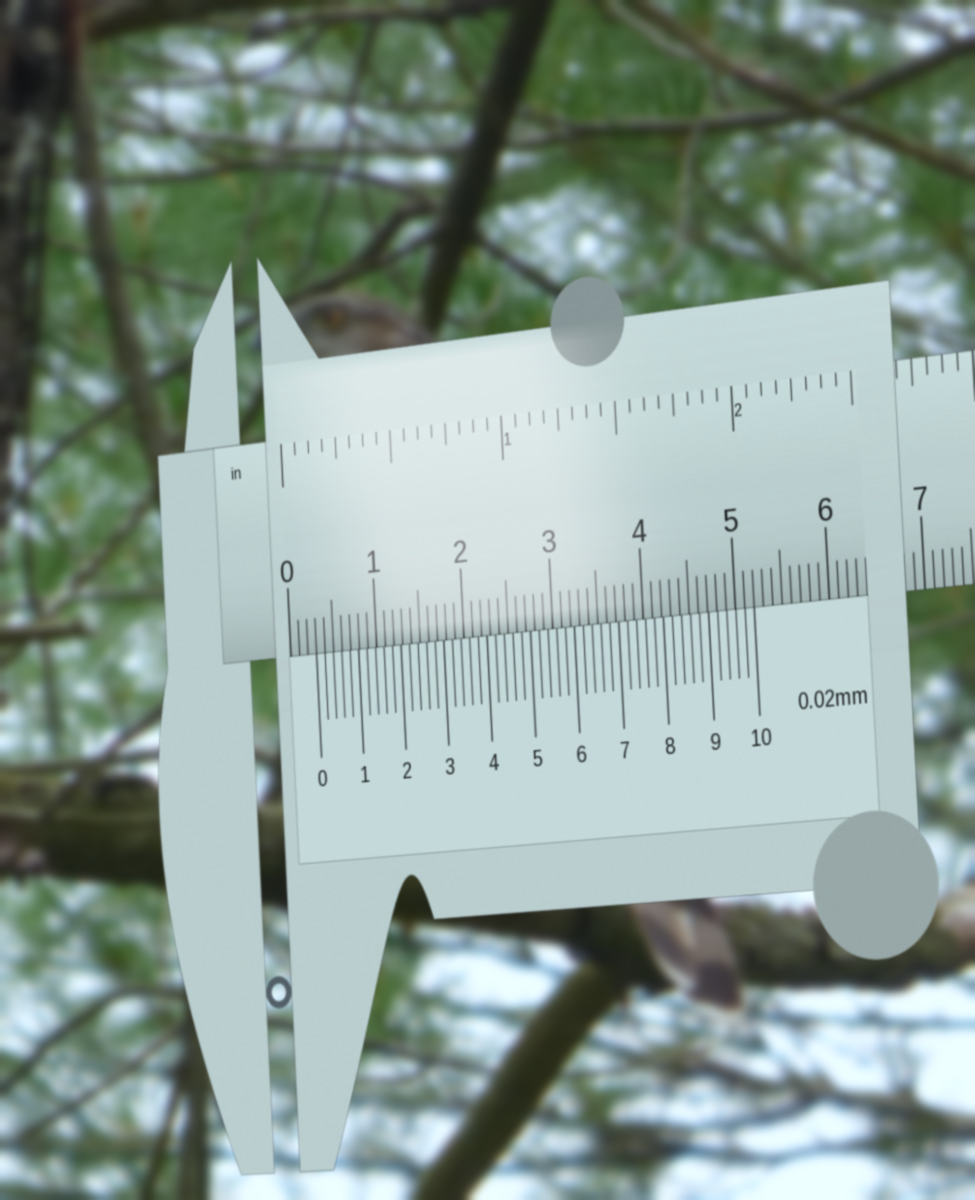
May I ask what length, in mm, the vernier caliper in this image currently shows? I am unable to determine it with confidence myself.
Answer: 3.0 mm
